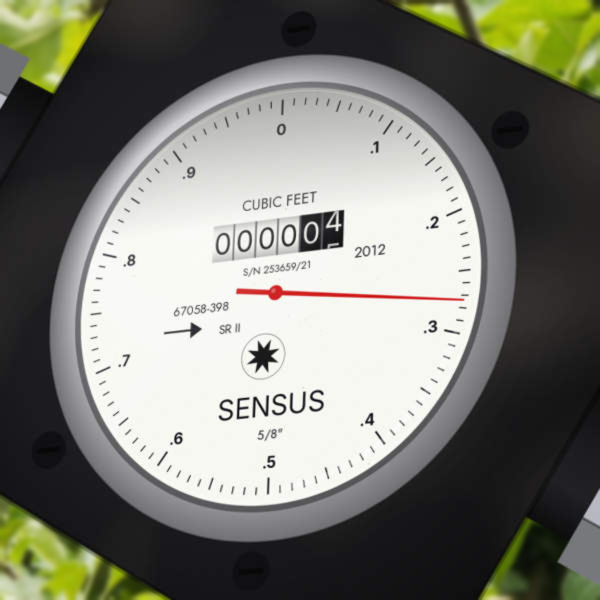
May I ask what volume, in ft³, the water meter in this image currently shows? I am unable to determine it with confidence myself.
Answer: 4.27 ft³
